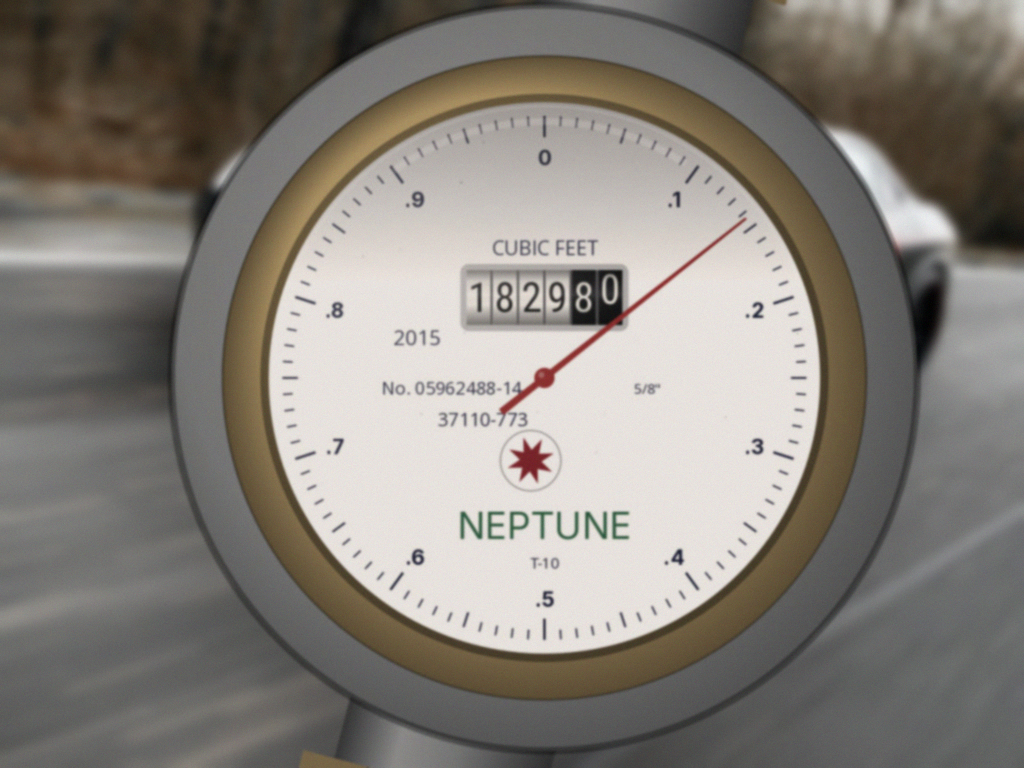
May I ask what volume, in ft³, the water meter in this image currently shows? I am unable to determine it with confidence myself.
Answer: 182980.14 ft³
